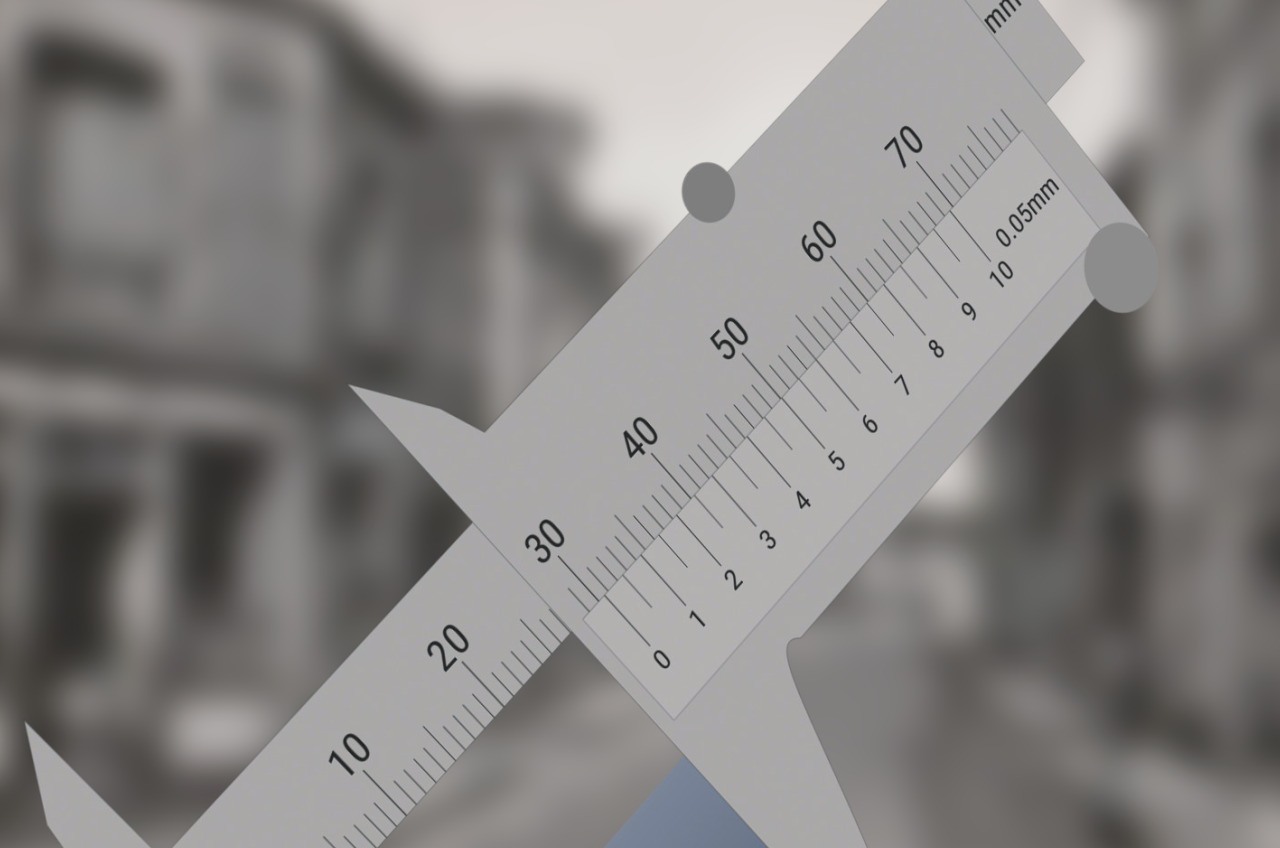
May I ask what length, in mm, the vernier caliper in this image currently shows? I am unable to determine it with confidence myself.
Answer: 30.6 mm
